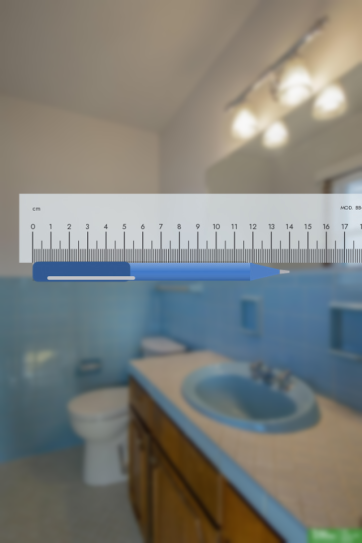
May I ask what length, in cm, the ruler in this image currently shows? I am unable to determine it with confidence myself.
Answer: 14 cm
